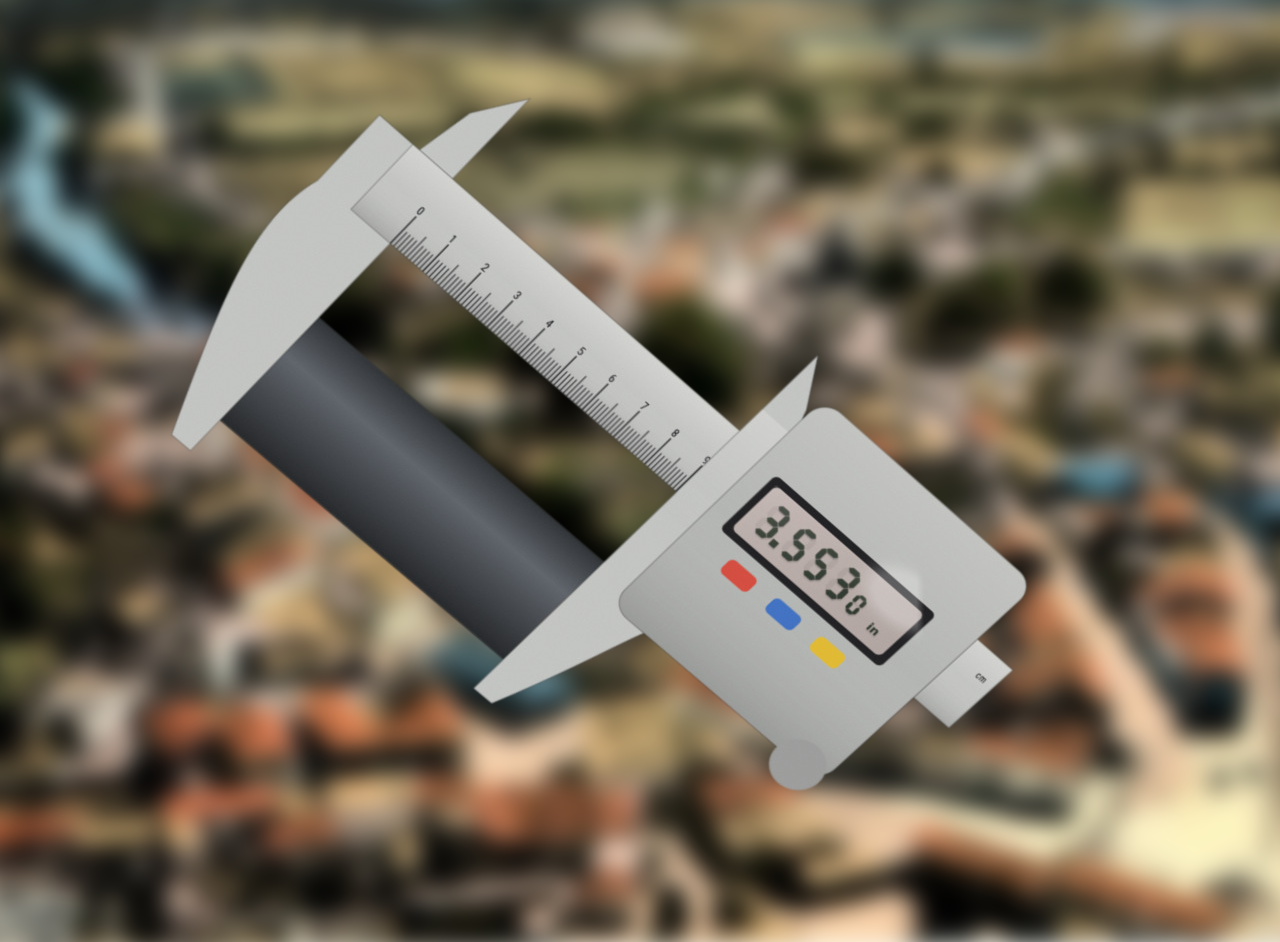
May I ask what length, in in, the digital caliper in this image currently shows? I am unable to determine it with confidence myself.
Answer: 3.5530 in
